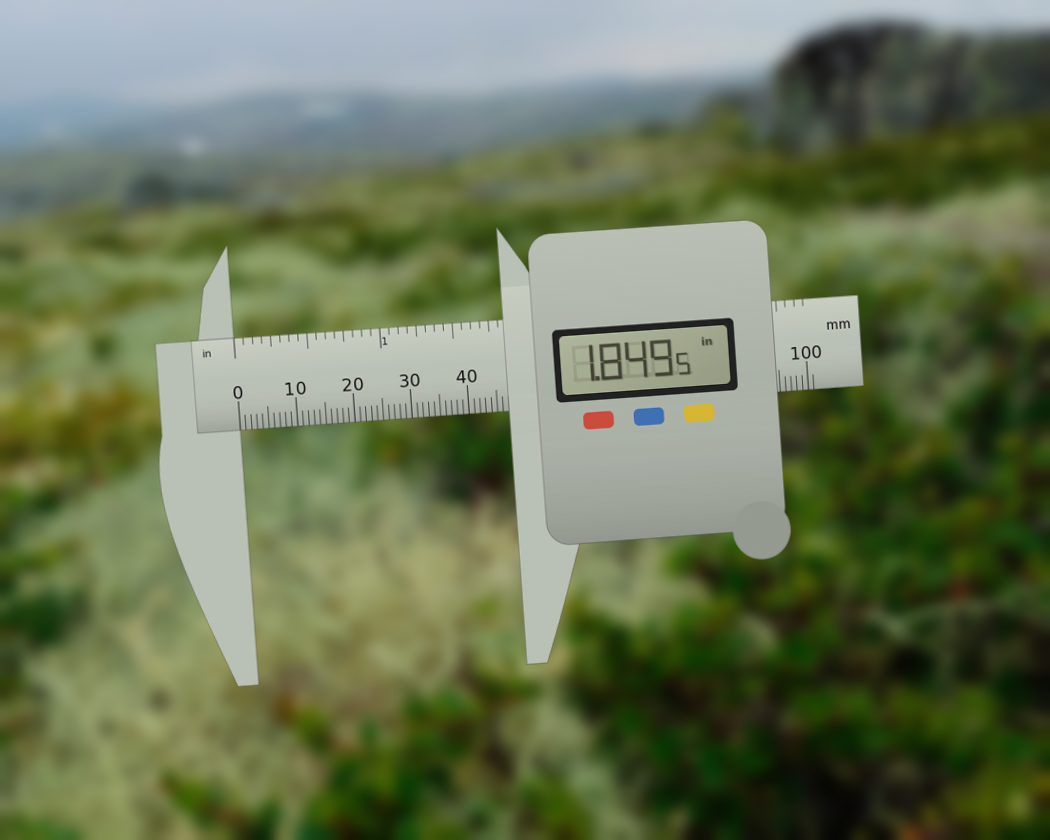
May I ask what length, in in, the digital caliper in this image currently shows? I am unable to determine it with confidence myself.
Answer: 1.8495 in
